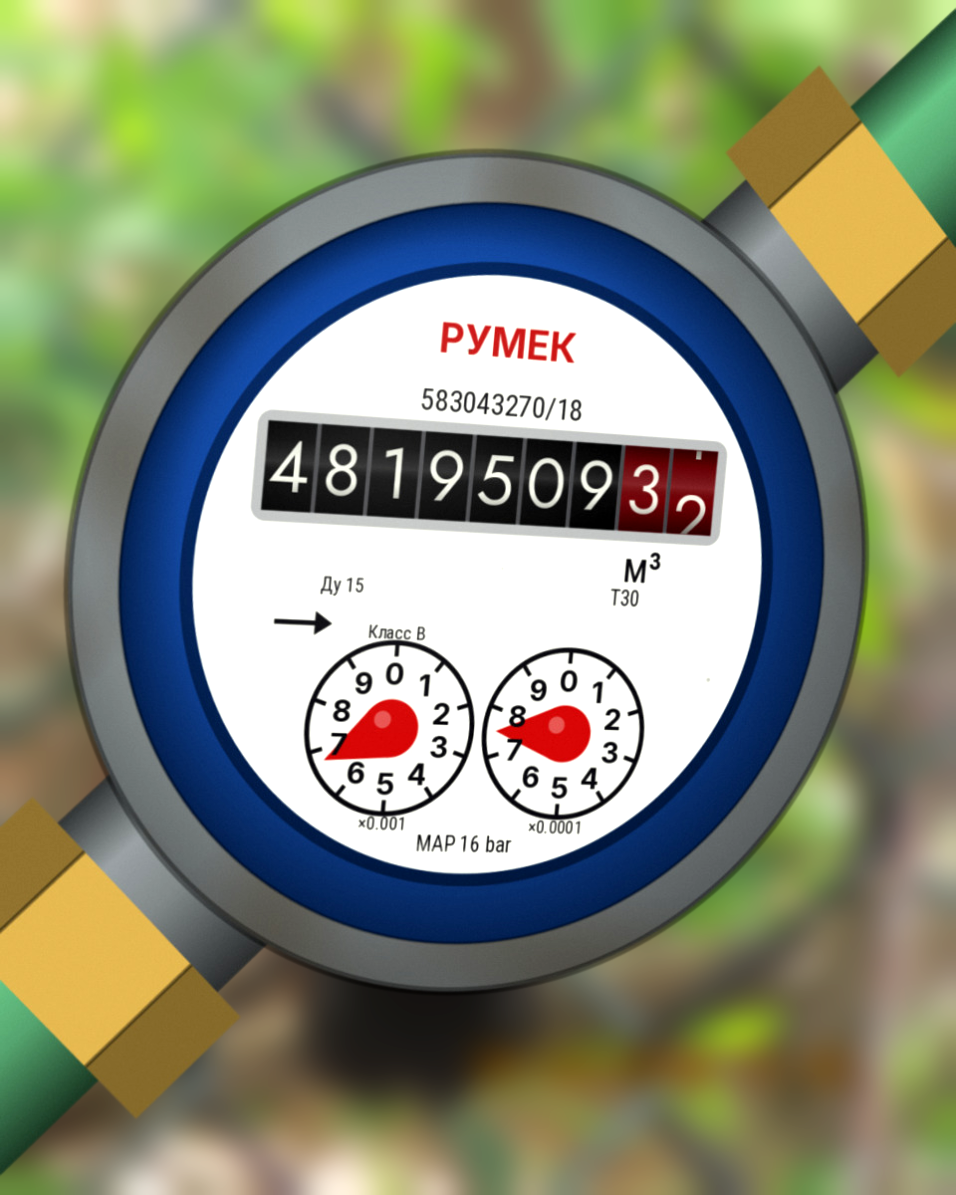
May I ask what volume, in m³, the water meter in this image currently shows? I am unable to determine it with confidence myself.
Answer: 4819509.3167 m³
